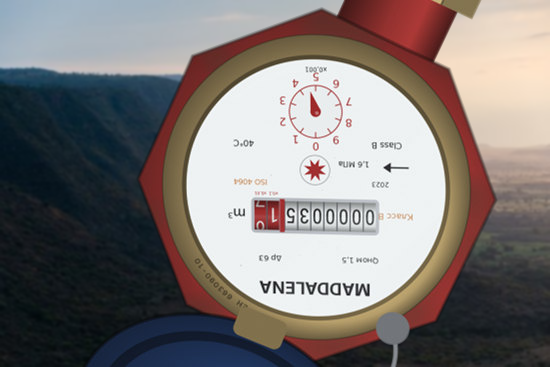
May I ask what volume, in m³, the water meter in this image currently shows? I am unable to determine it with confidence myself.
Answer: 35.164 m³
